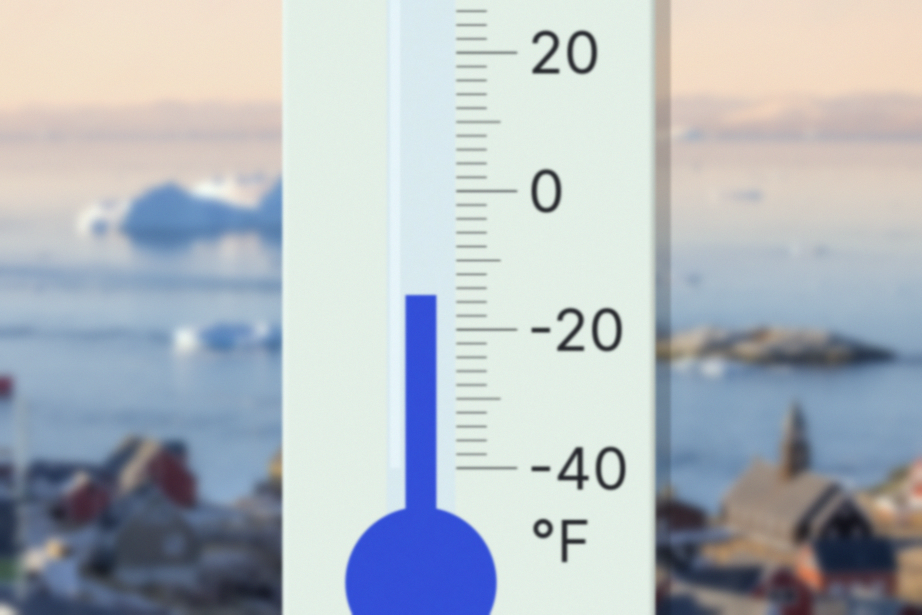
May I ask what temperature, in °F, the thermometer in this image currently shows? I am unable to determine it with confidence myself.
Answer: -15 °F
